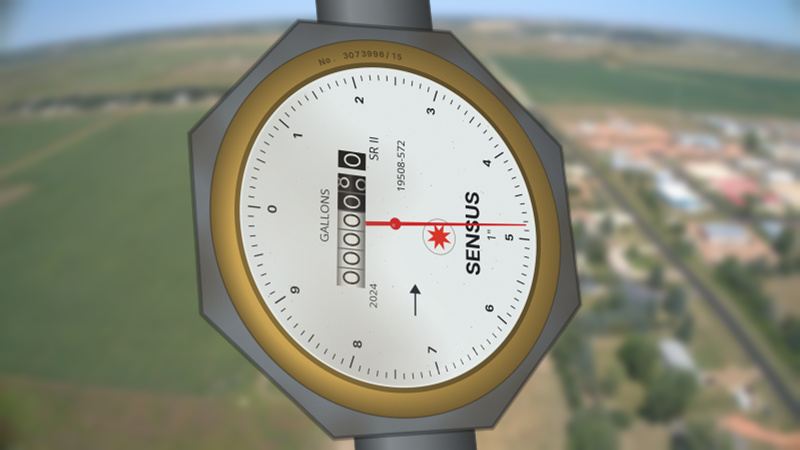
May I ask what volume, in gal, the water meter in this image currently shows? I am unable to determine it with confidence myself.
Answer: 84.8 gal
